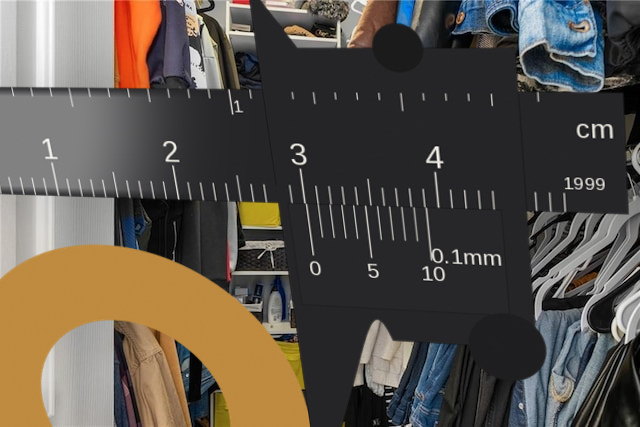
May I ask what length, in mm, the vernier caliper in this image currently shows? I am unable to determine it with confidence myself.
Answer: 30.1 mm
